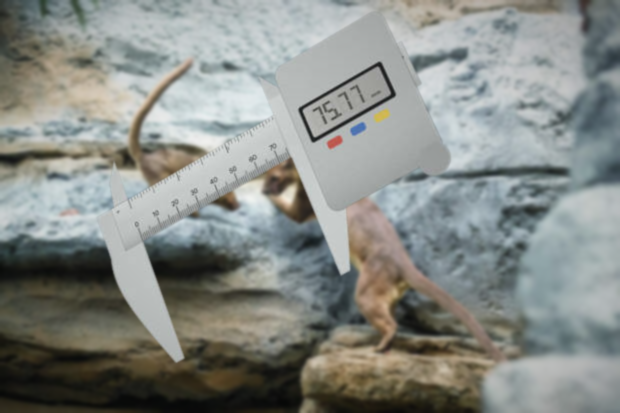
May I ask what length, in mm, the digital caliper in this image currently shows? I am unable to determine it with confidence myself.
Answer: 75.77 mm
